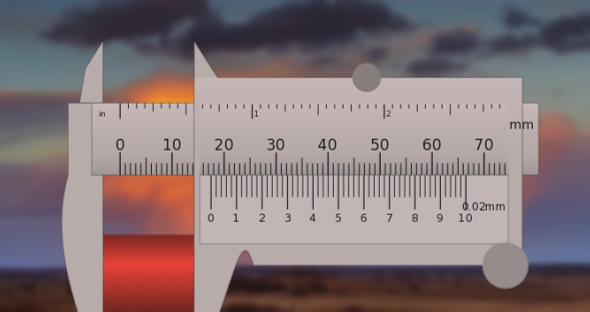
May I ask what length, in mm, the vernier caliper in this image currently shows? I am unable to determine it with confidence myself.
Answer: 17.5 mm
